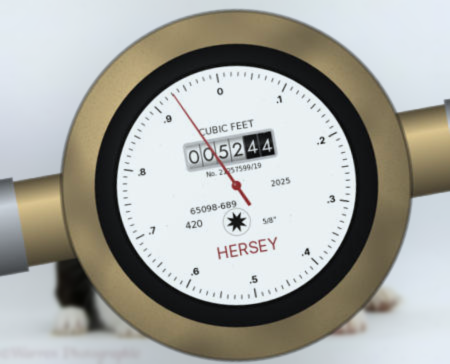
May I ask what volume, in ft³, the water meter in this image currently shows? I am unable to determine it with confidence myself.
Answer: 5243.93 ft³
